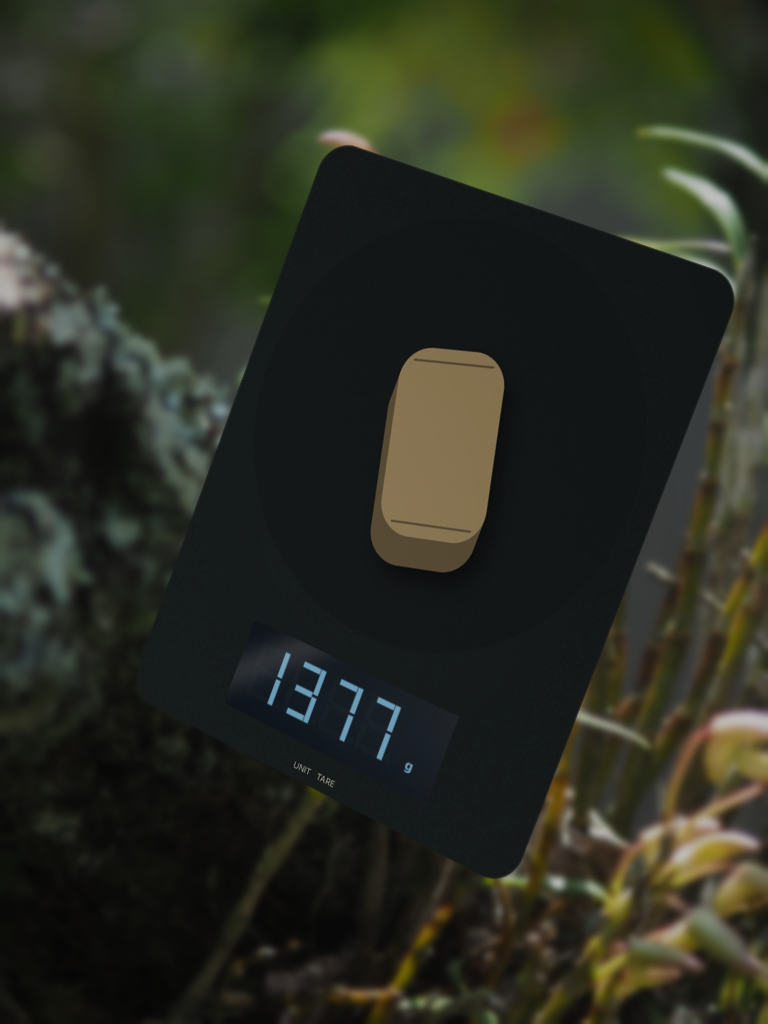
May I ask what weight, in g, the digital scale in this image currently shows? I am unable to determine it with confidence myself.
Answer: 1377 g
